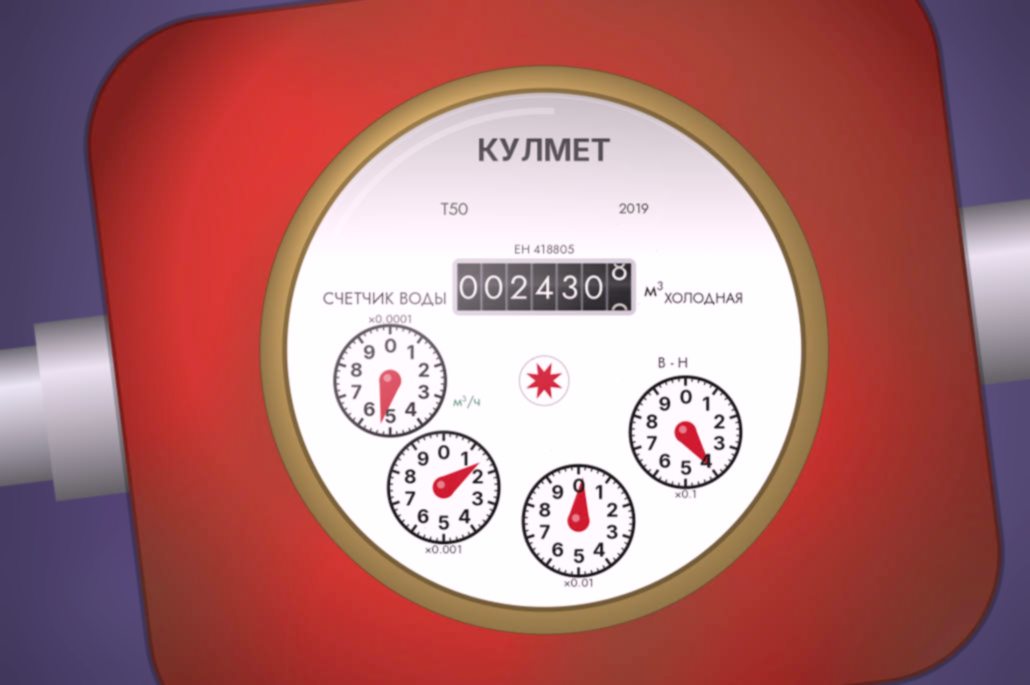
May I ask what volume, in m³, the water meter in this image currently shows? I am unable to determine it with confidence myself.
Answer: 24308.4015 m³
